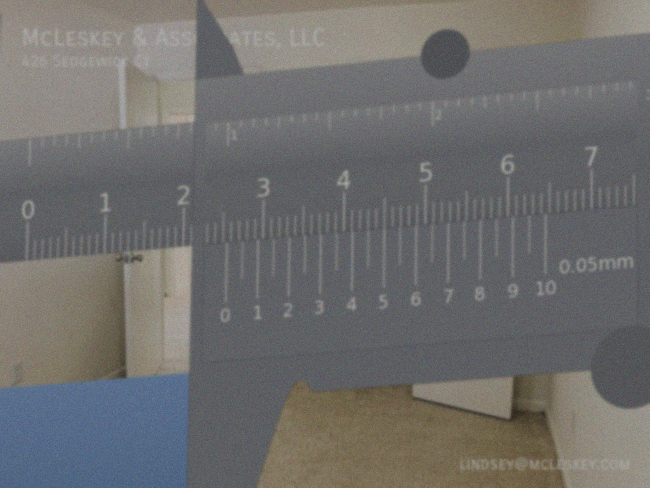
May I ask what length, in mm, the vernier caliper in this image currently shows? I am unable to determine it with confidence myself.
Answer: 25.5 mm
